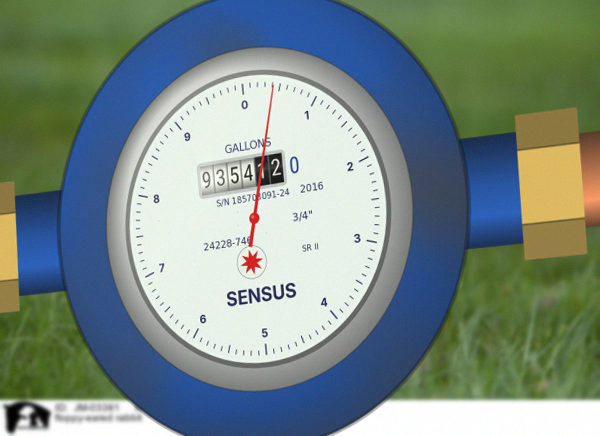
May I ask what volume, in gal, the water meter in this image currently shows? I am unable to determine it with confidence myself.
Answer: 9354120.4 gal
